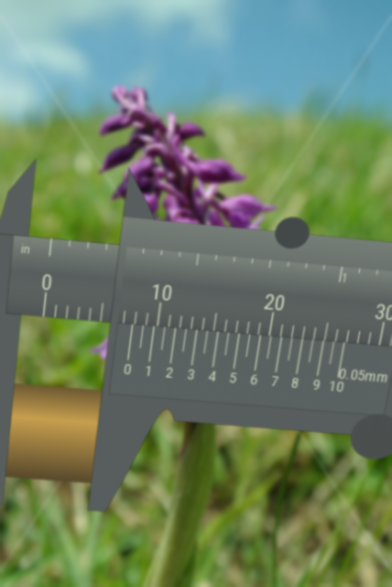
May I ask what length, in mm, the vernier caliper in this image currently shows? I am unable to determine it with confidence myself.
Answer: 7.8 mm
